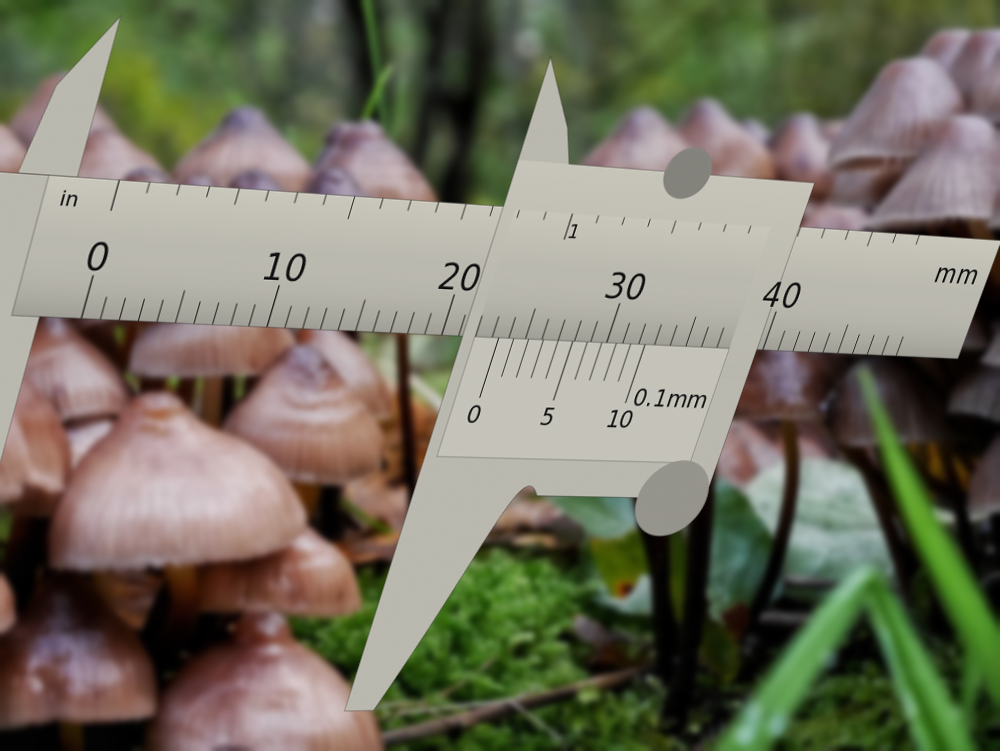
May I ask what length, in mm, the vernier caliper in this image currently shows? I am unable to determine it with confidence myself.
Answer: 23.4 mm
